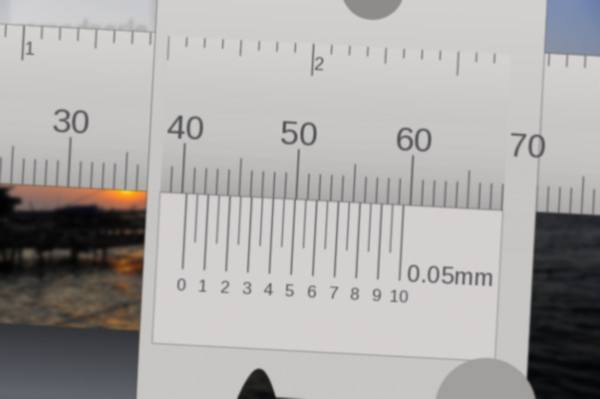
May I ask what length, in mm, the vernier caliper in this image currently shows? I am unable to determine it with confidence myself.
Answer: 40.4 mm
